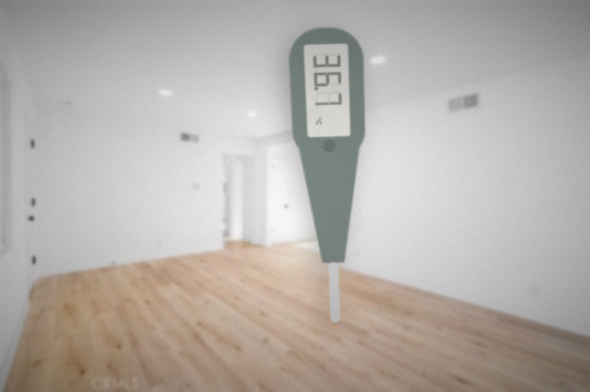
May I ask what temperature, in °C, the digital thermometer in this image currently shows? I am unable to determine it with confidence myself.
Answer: 36.7 °C
